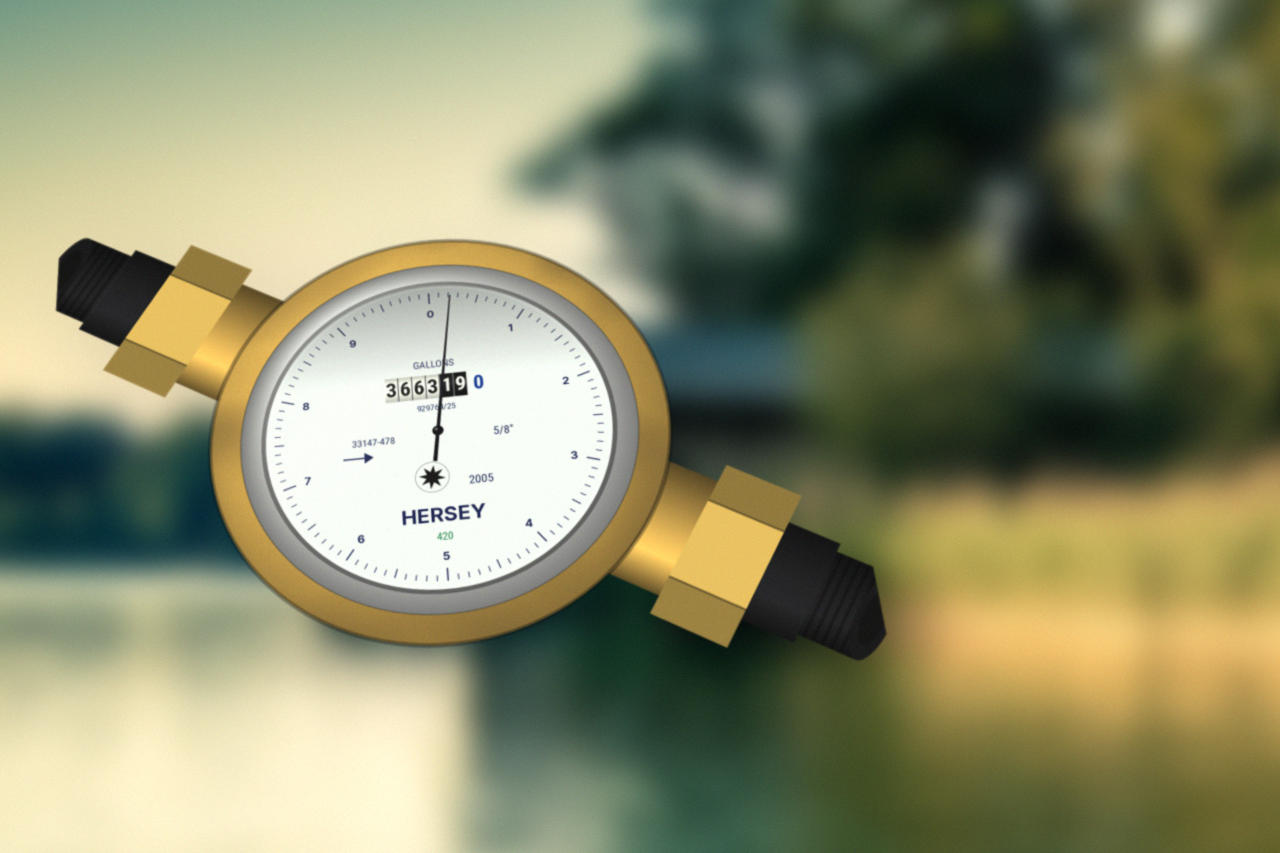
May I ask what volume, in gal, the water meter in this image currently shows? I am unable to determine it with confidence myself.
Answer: 3663190.2 gal
